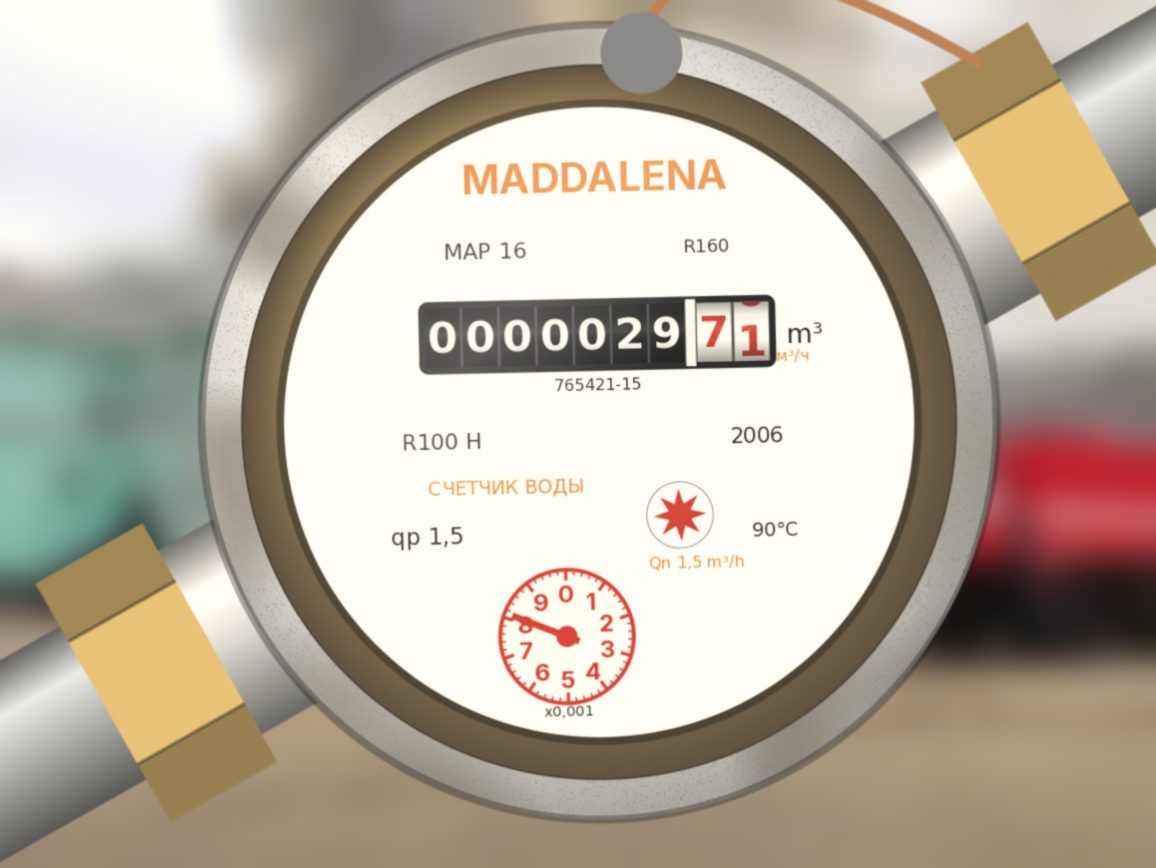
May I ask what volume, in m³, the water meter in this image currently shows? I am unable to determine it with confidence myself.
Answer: 29.708 m³
